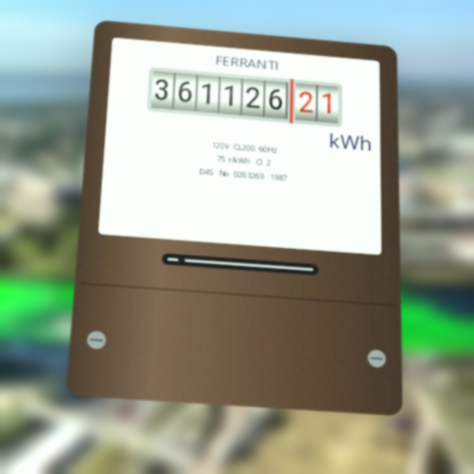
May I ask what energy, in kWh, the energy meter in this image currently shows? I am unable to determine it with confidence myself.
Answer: 361126.21 kWh
